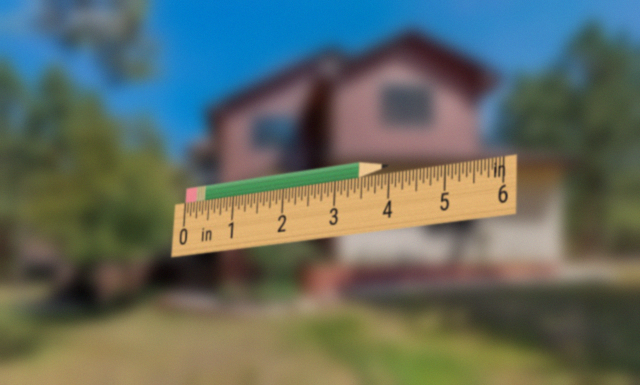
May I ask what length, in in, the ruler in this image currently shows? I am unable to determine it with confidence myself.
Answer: 4 in
